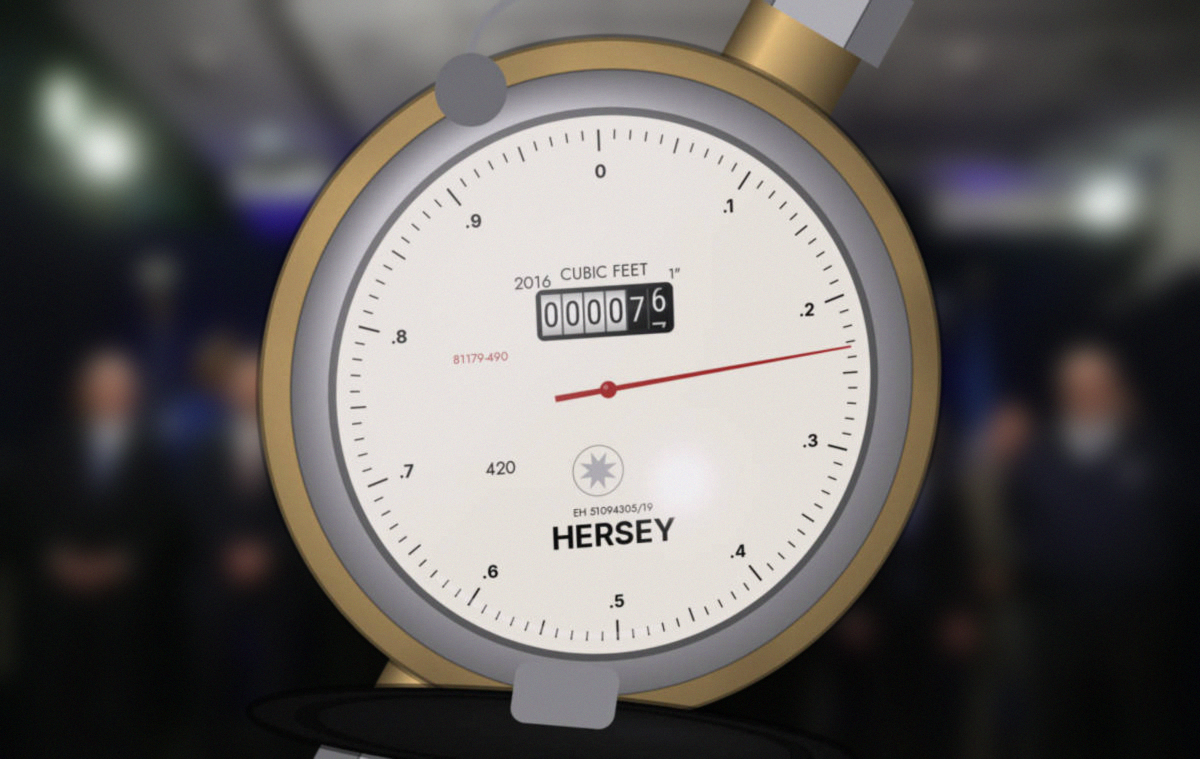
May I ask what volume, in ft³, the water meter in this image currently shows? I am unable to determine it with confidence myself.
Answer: 76.23 ft³
